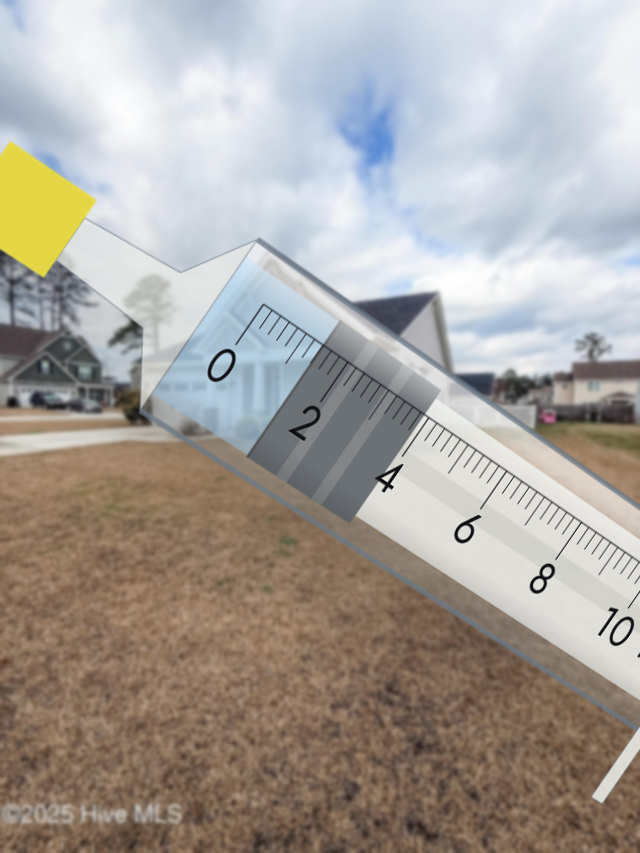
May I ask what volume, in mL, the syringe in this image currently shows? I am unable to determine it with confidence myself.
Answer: 1.4 mL
